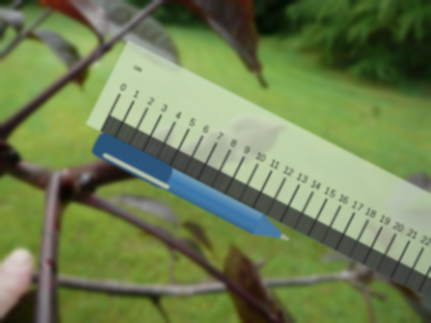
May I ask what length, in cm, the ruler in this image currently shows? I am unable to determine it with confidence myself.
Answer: 14 cm
